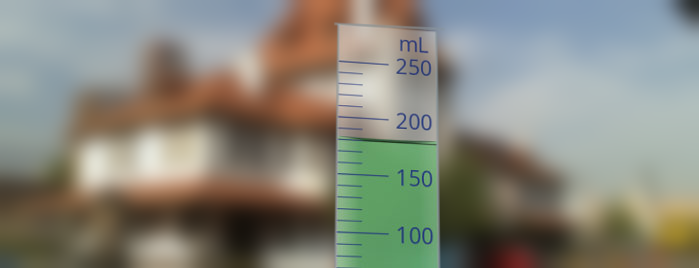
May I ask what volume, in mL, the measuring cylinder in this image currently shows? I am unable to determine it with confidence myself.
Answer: 180 mL
